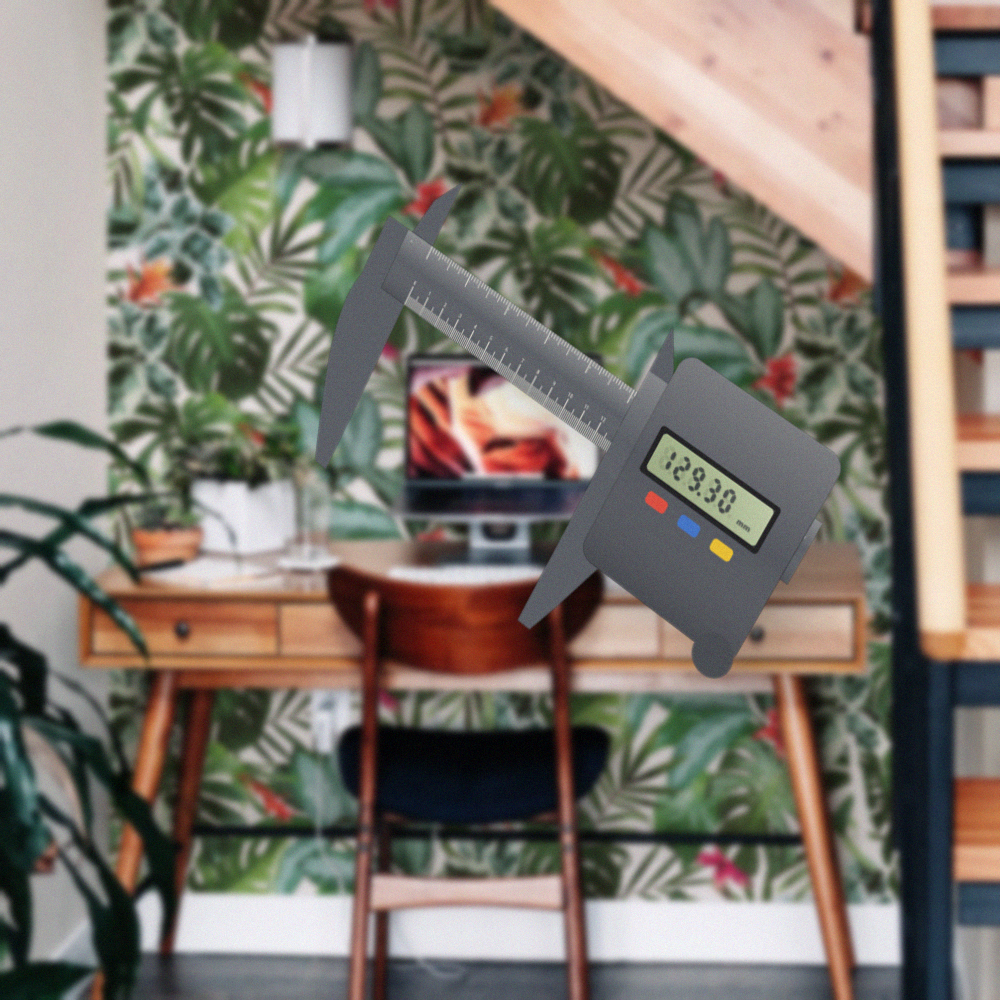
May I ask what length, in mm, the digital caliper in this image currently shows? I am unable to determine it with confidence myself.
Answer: 129.30 mm
